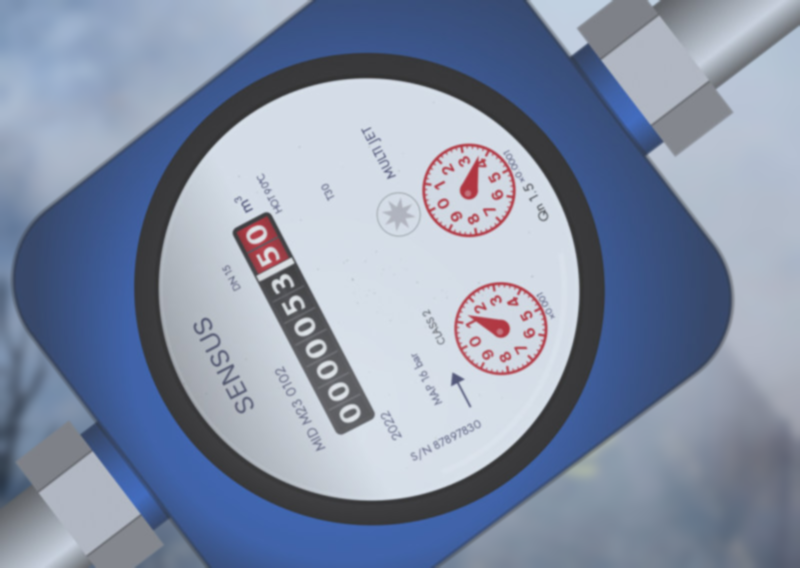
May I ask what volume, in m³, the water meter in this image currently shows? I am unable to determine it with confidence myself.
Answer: 53.5013 m³
